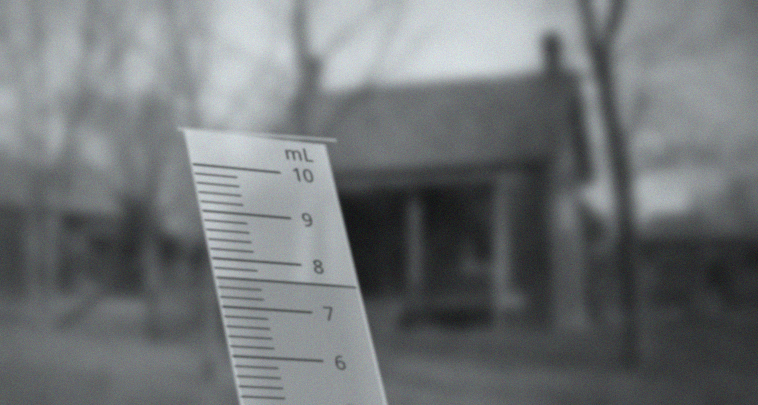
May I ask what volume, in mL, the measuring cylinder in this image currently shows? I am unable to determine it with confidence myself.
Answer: 7.6 mL
